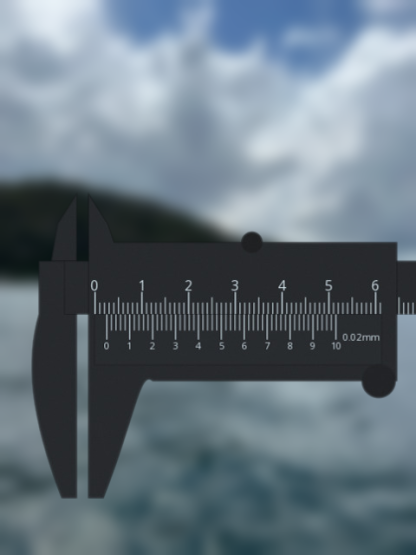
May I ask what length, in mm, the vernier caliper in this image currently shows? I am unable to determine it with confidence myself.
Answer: 2.5 mm
